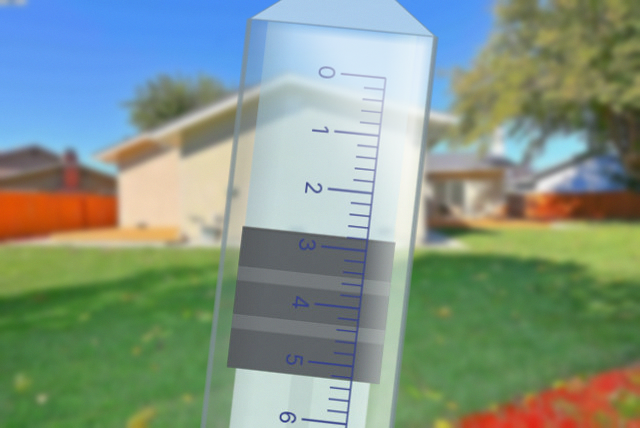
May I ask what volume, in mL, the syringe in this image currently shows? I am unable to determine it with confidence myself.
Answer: 2.8 mL
